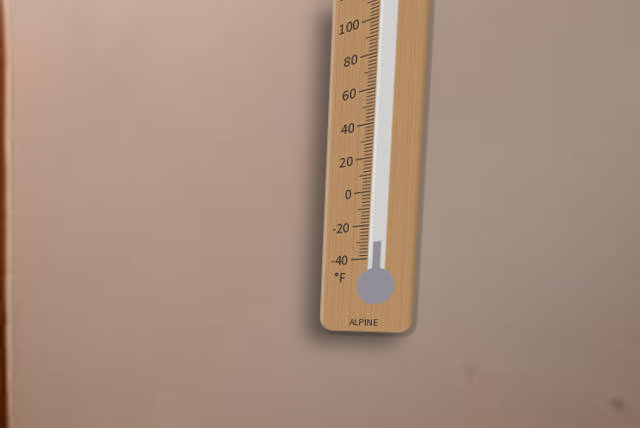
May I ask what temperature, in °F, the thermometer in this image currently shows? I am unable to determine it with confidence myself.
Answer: -30 °F
